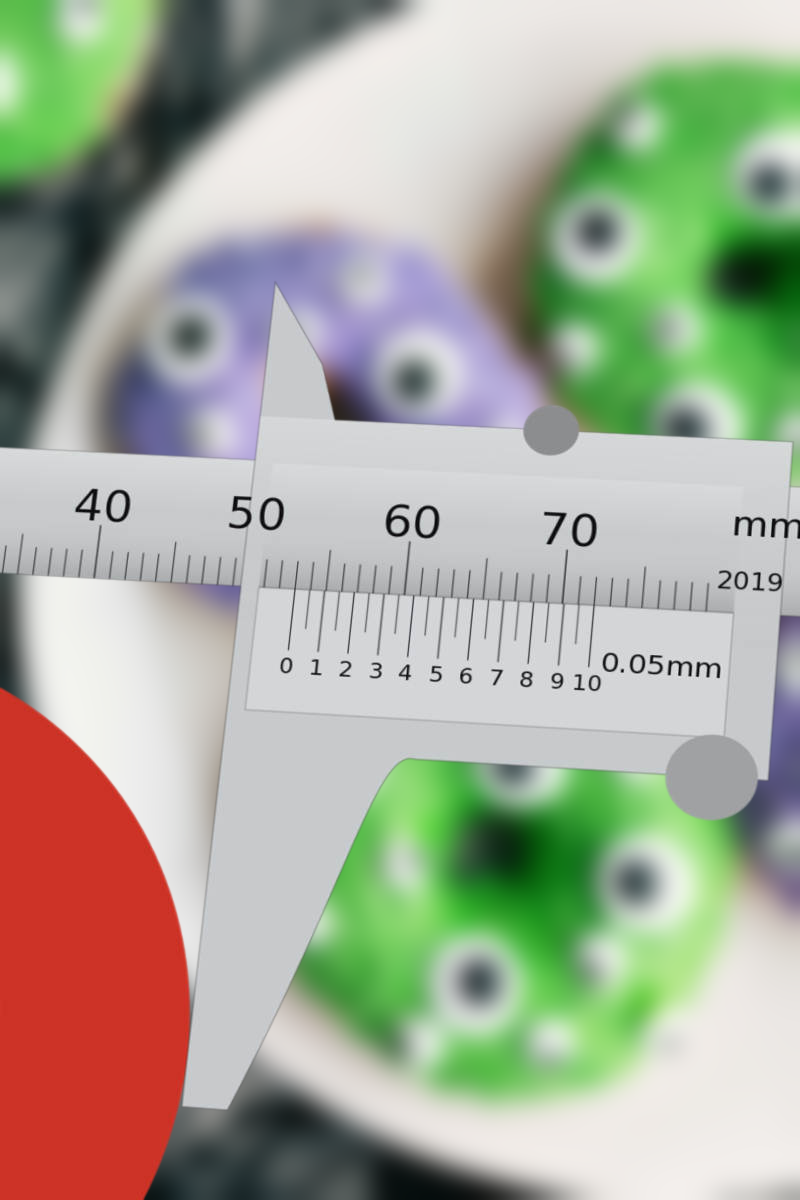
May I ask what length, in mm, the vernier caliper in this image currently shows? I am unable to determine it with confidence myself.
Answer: 53.0 mm
